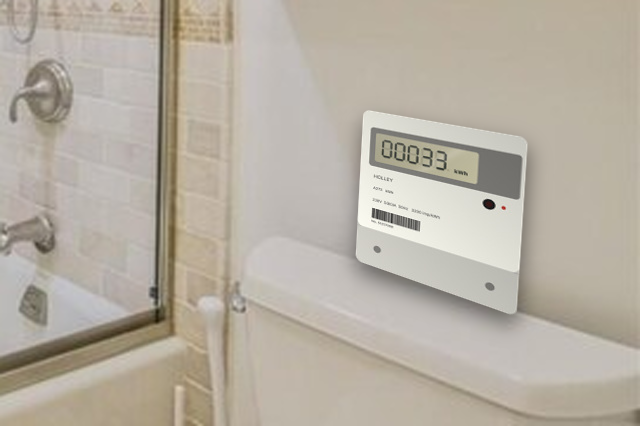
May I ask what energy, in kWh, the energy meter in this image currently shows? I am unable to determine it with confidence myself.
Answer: 33 kWh
